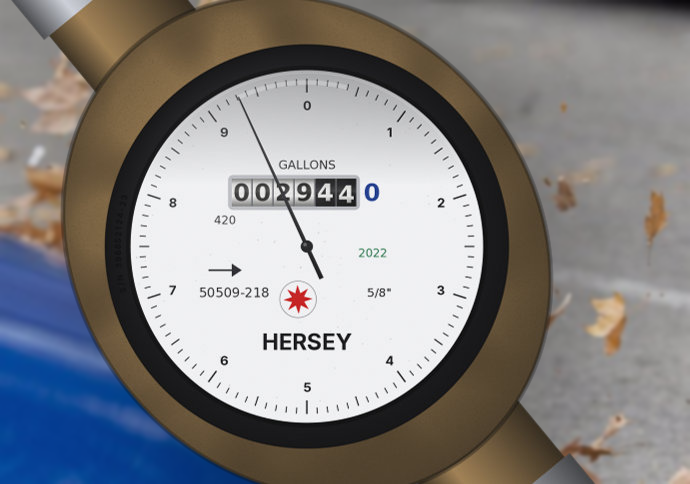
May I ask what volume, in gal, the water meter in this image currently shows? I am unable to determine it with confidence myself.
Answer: 29439.3 gal
